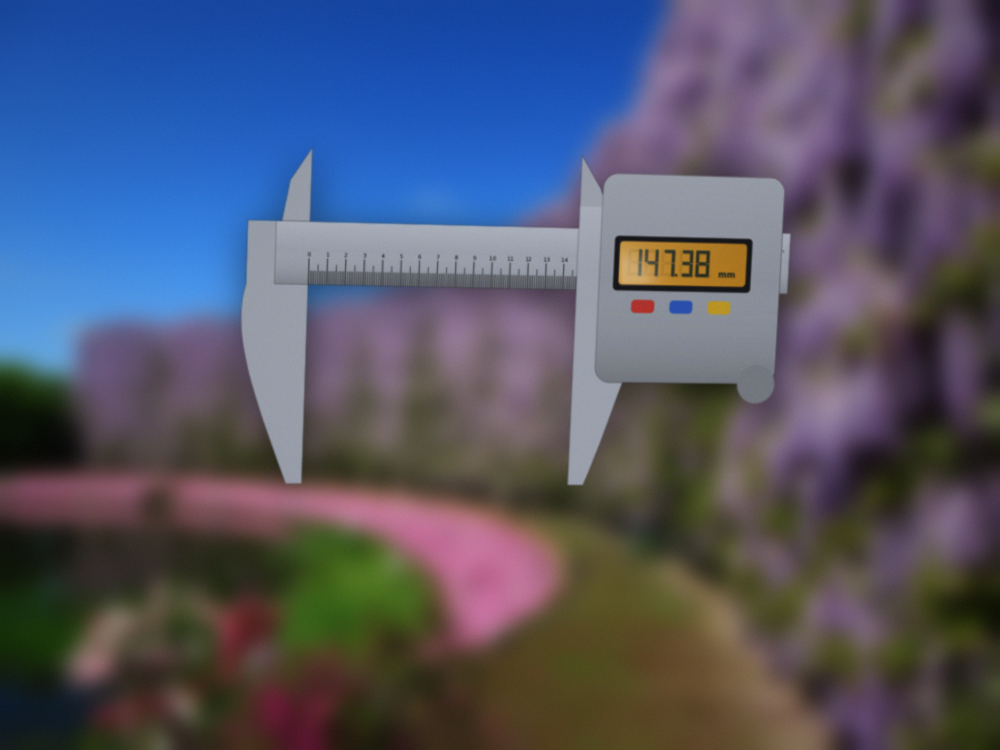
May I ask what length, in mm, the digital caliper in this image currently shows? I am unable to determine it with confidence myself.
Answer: 147.38 mm
